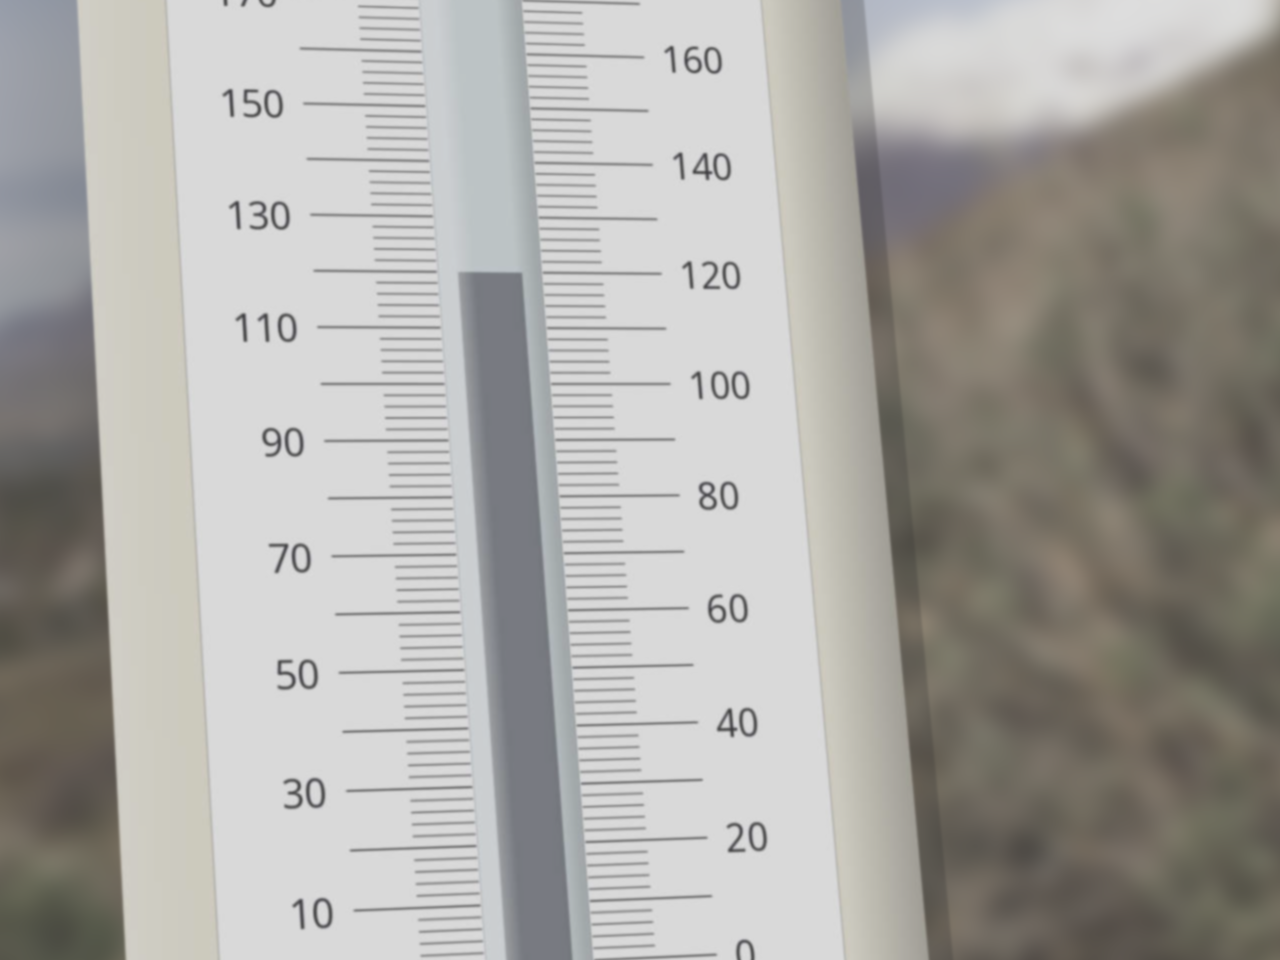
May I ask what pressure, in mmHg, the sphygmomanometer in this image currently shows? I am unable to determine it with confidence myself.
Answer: 120 mmHg
